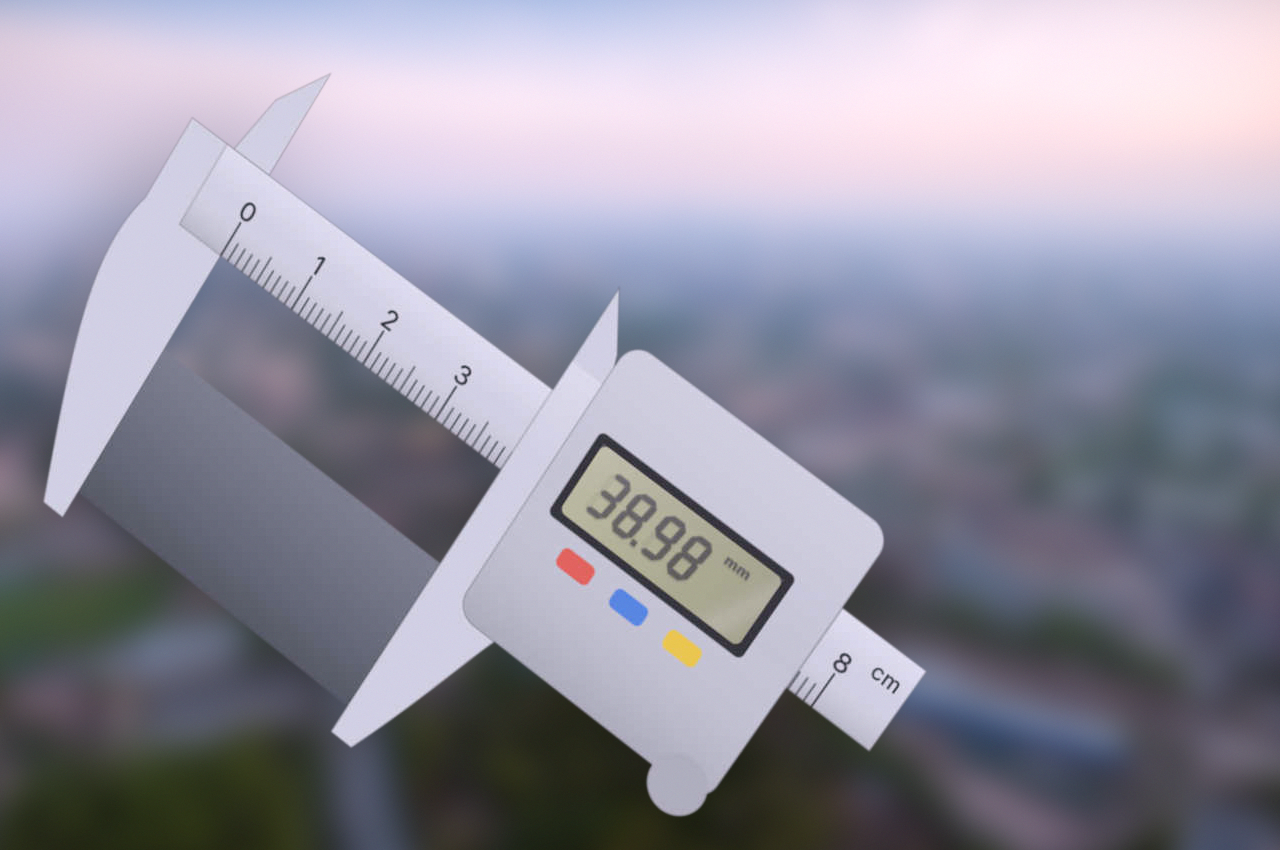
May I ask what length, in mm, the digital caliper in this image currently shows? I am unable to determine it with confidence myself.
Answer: 38.98 mm
